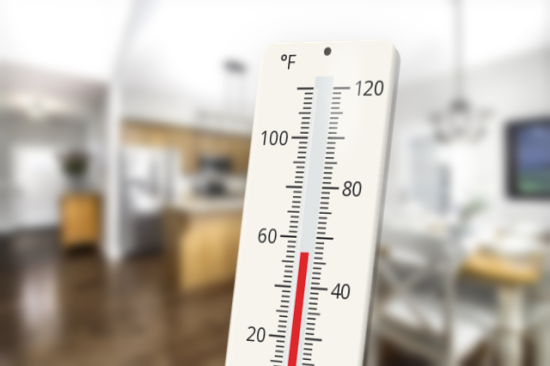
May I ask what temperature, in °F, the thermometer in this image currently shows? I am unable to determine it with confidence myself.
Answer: 54 °F
